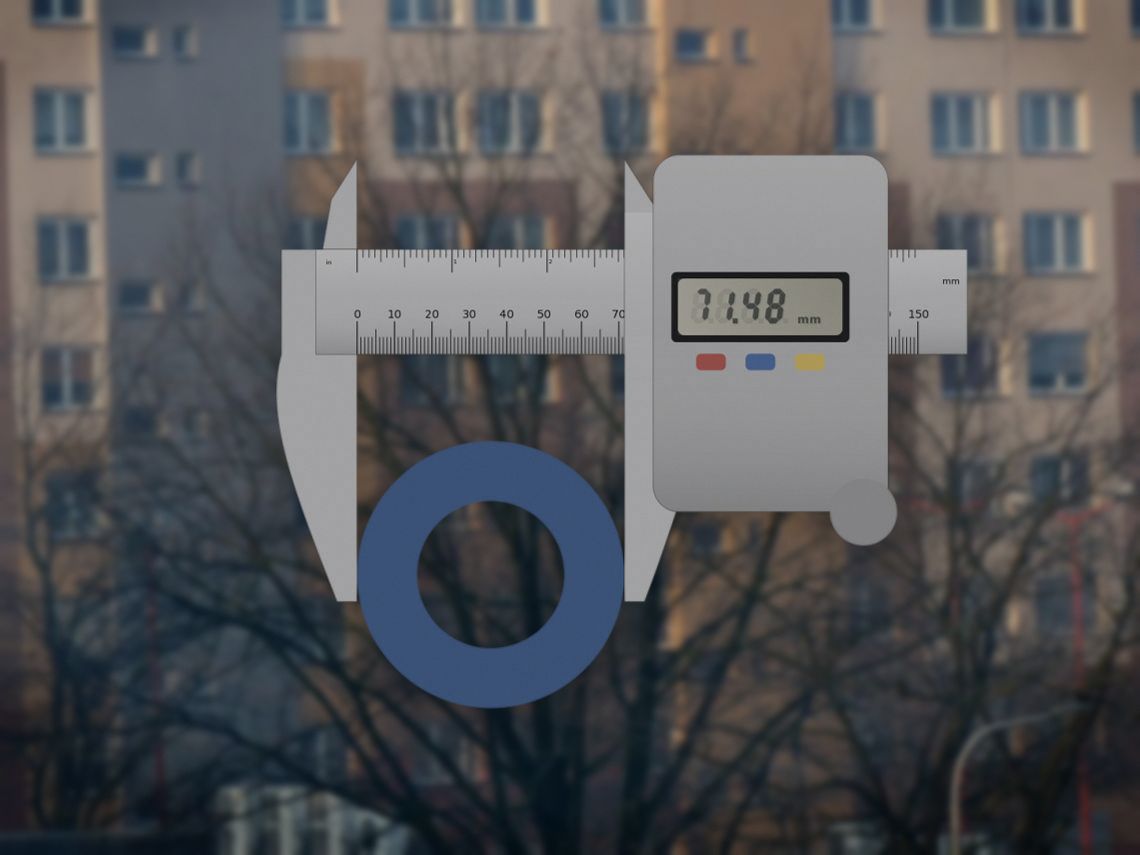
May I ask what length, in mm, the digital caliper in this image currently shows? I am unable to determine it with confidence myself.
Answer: 71.48 mm
